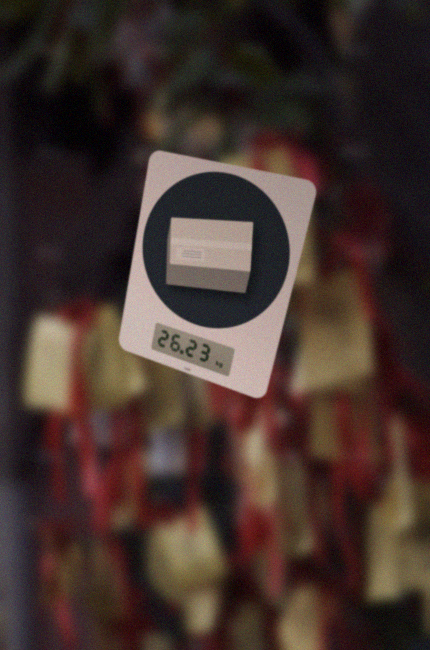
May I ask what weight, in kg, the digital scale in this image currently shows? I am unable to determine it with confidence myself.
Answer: 26.23 kg
